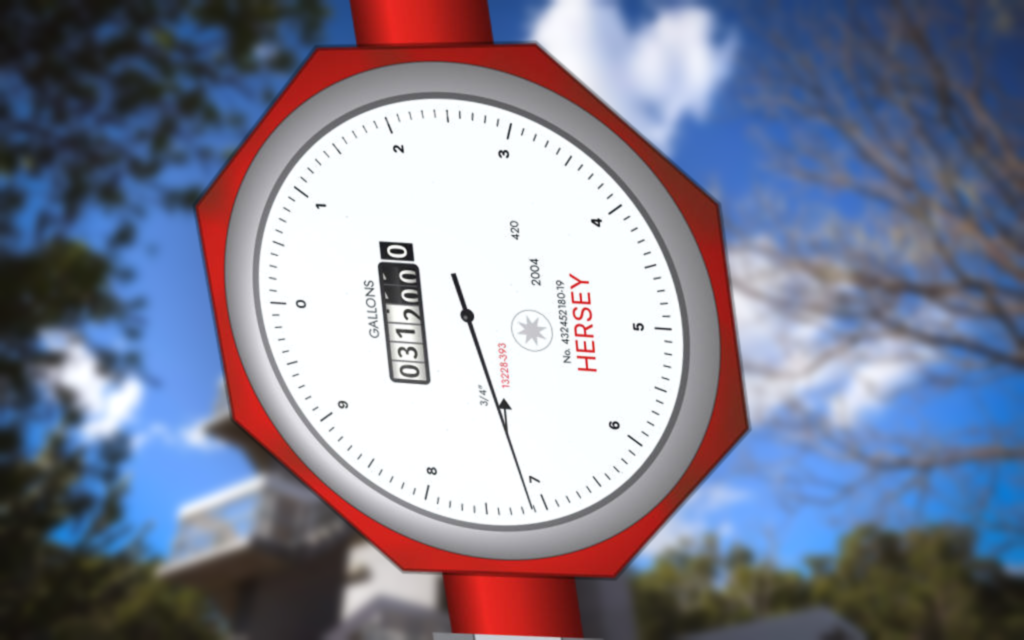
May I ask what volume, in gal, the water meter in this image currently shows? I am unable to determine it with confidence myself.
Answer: 311997.1 gal
